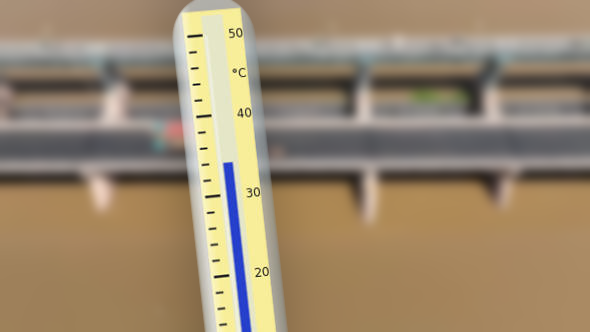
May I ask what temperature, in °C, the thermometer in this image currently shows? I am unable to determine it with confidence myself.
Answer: 34 °C
